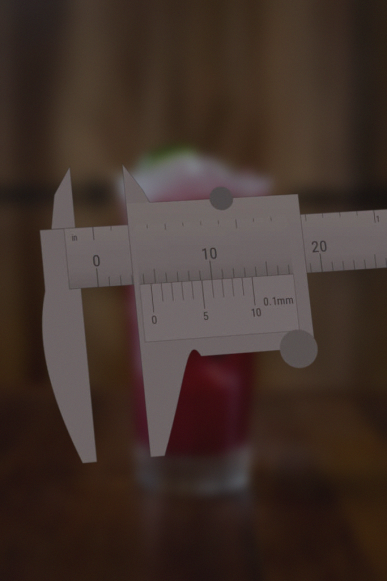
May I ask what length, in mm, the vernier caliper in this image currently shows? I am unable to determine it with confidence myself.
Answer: 4.6 mm
